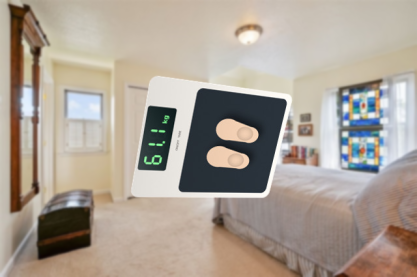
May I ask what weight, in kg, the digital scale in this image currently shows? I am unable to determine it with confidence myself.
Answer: 61.1 kg
